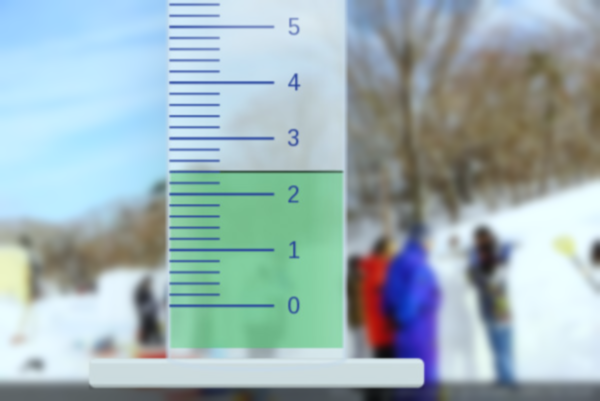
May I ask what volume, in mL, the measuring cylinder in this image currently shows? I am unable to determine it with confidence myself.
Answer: 2.4 mL
